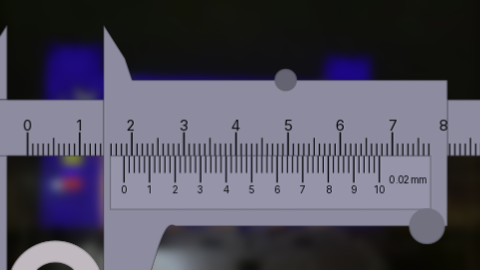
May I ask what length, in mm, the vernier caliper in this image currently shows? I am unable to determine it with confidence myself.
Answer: 18.5 mm
